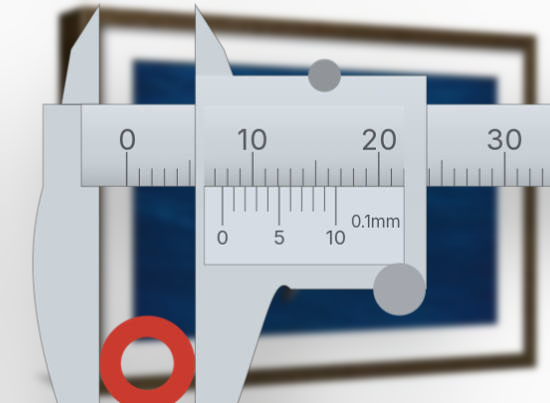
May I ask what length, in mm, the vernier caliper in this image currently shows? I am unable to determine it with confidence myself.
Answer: 7.6 mm
